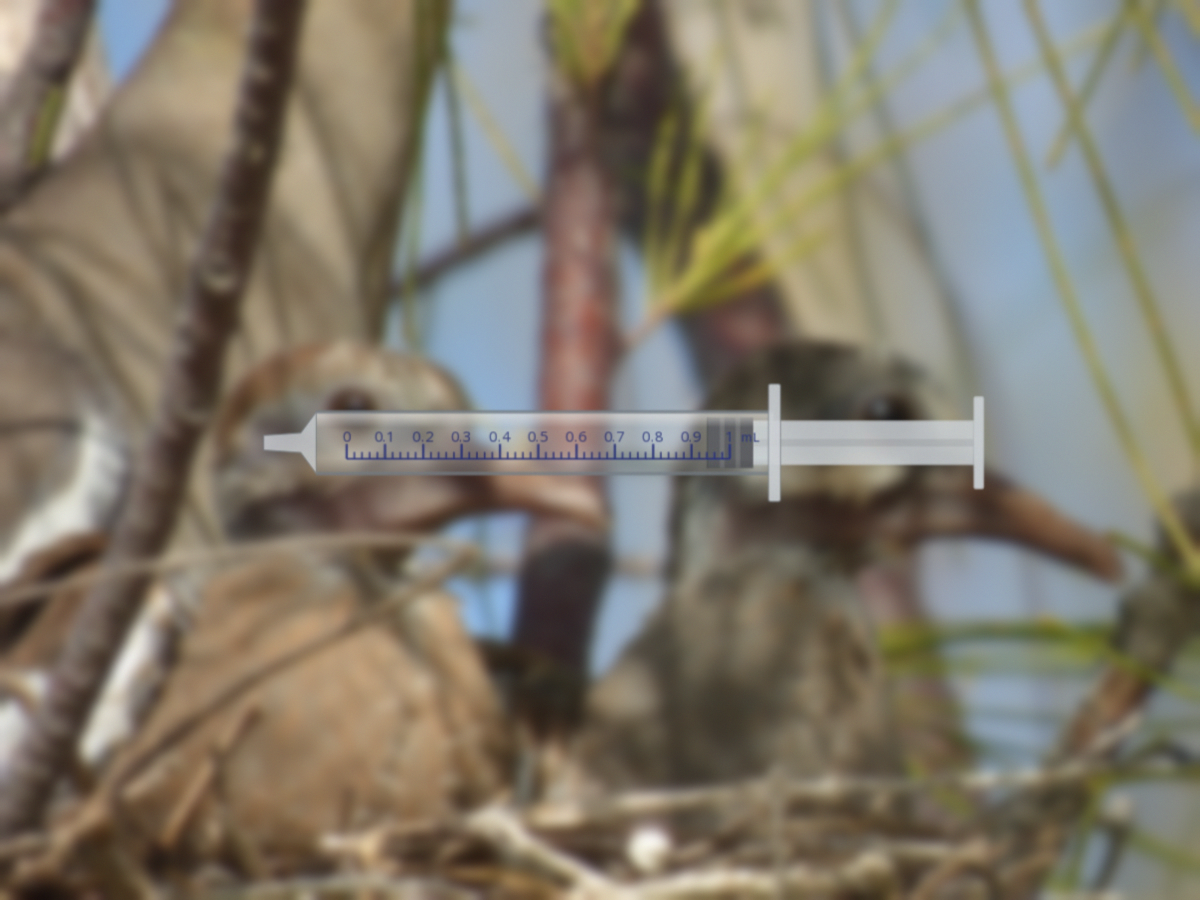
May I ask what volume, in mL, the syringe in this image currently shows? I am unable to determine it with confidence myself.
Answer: 0.94 mL
